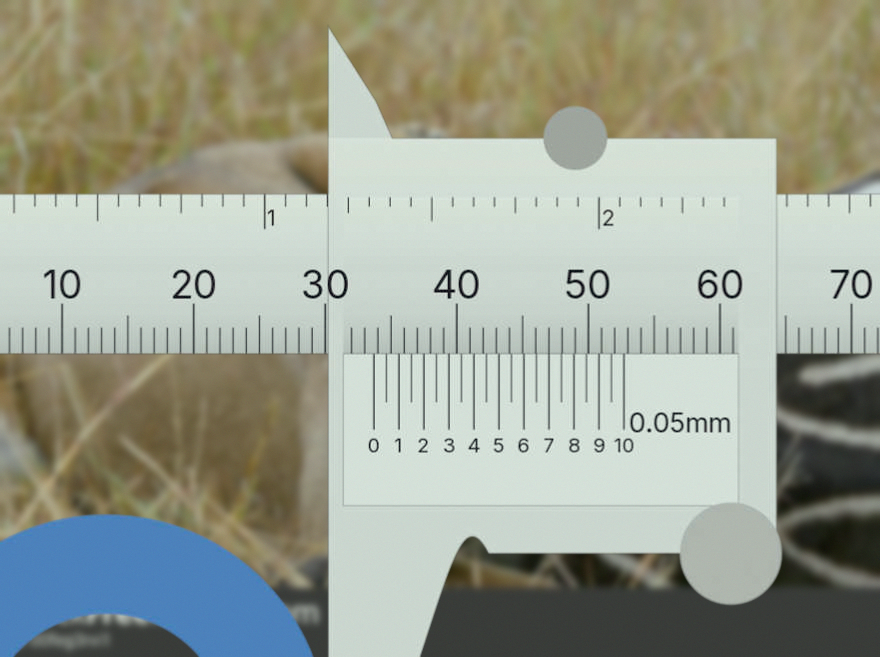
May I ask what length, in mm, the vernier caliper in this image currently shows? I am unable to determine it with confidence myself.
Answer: 33.7 mm
